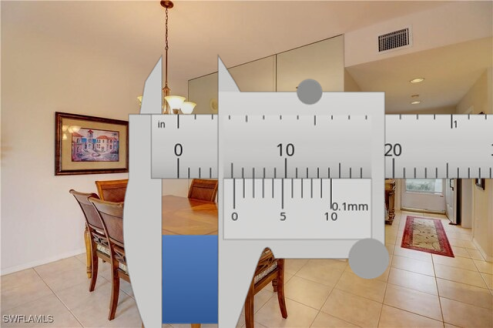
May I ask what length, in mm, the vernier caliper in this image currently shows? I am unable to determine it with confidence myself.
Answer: 5.2 mm
